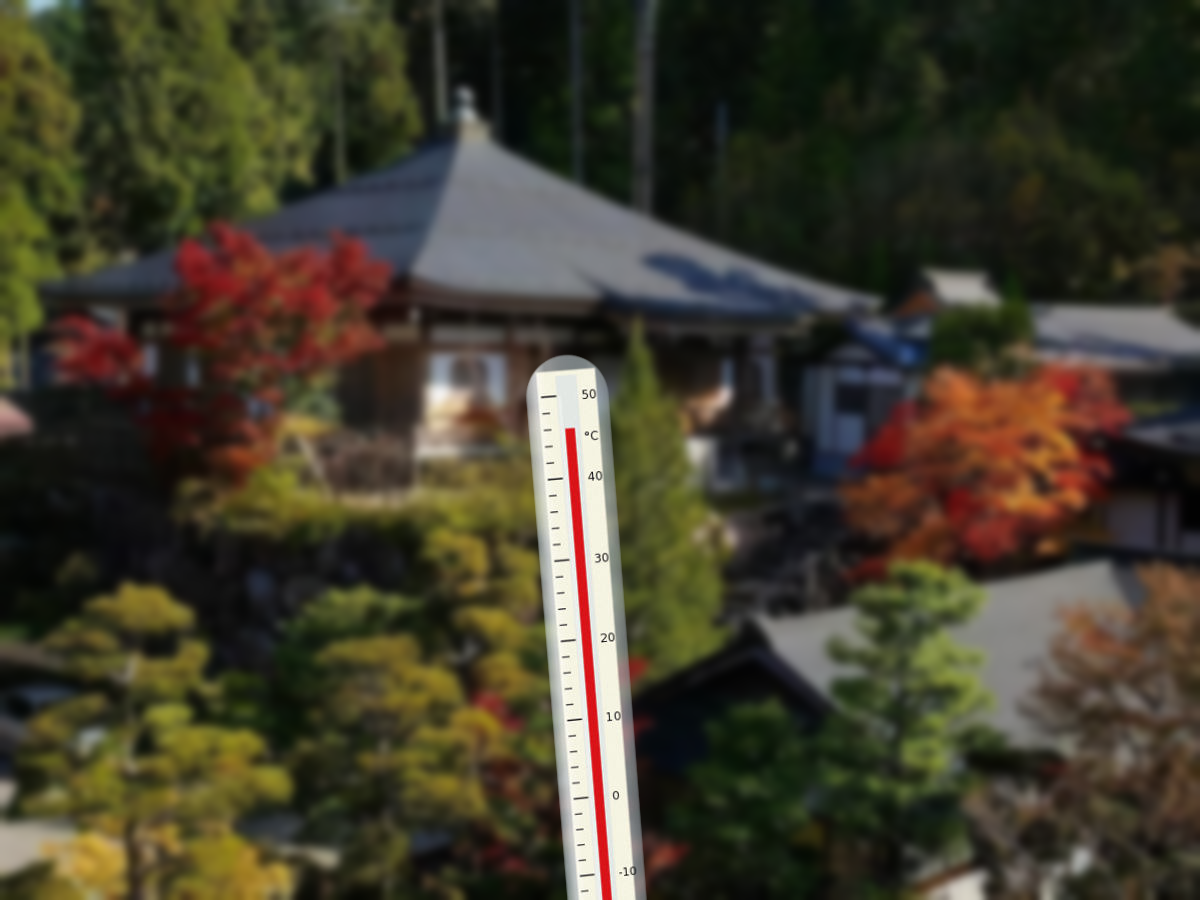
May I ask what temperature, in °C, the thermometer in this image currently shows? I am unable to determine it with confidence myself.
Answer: 46 °C
